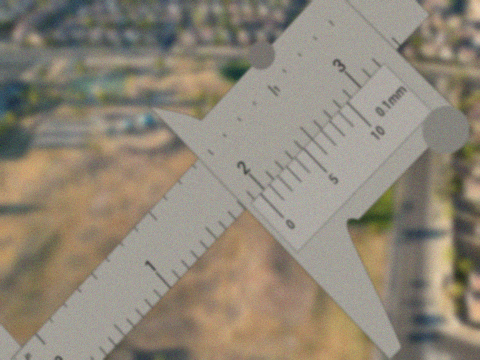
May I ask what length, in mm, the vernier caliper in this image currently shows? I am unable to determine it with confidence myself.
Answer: 19.6 mm
